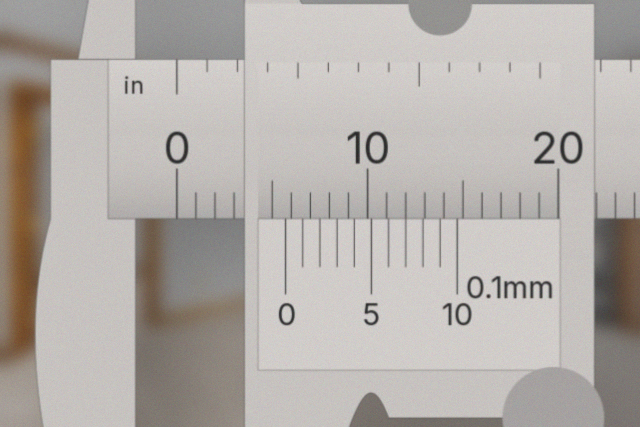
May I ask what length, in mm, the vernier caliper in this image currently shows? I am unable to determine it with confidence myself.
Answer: 5.7 mm
